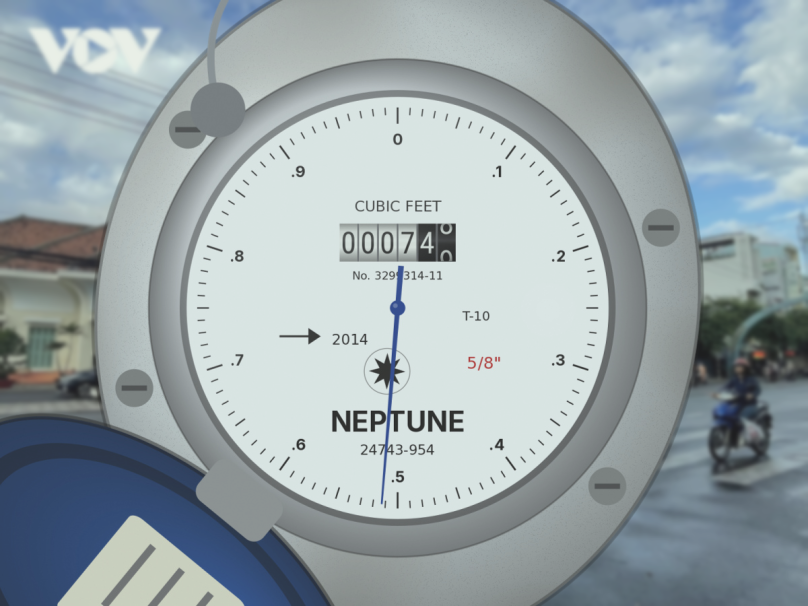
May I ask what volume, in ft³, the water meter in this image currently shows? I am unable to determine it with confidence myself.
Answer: 748.51 ft³
